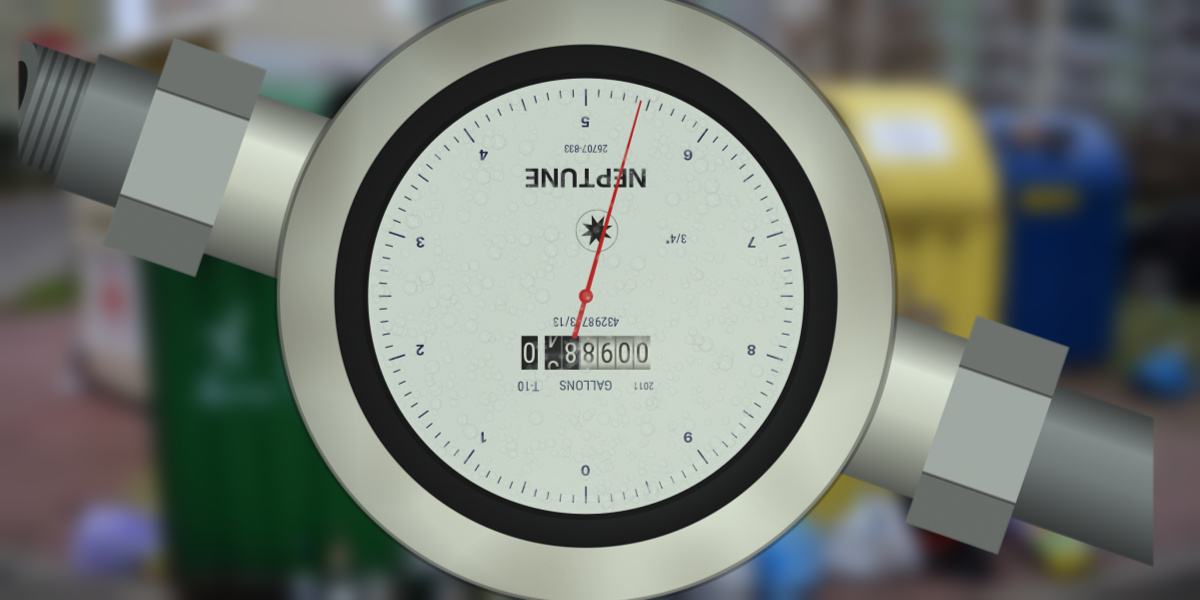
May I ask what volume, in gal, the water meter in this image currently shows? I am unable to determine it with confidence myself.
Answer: 98835.4 gal
